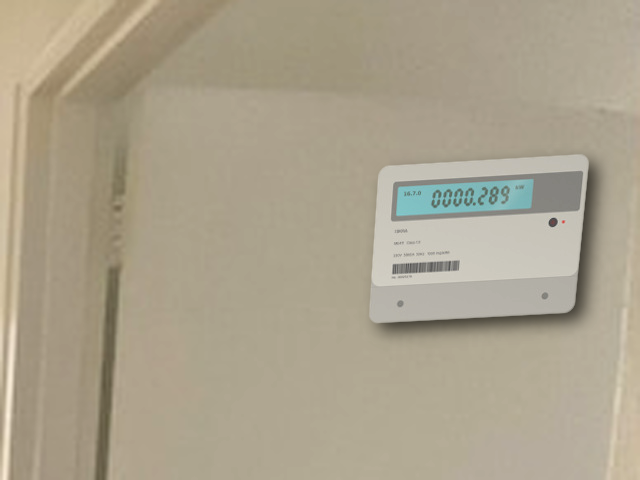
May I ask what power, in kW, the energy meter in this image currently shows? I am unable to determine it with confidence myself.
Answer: 0.289 kW
